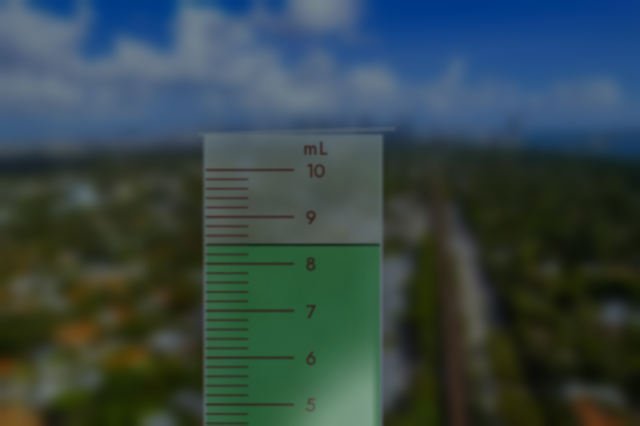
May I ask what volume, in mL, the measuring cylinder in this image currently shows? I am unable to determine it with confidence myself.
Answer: 8.4 mL
